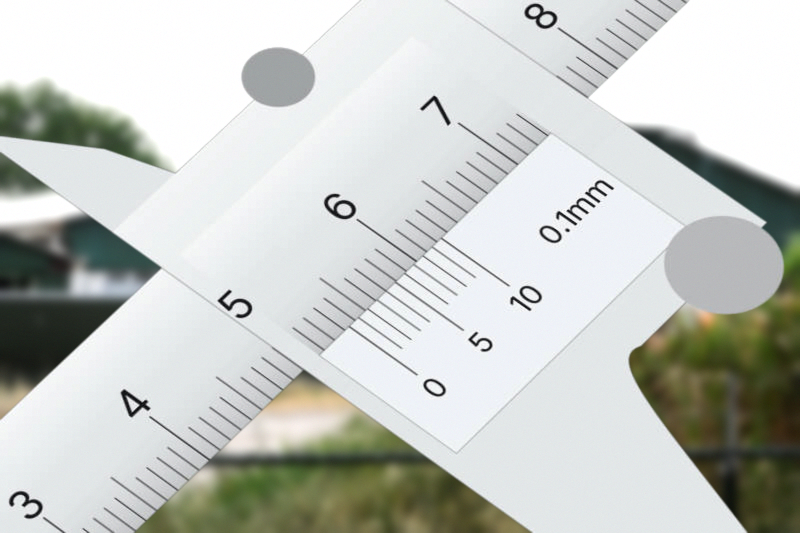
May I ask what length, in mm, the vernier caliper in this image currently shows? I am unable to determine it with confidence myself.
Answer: 53.4 mm
